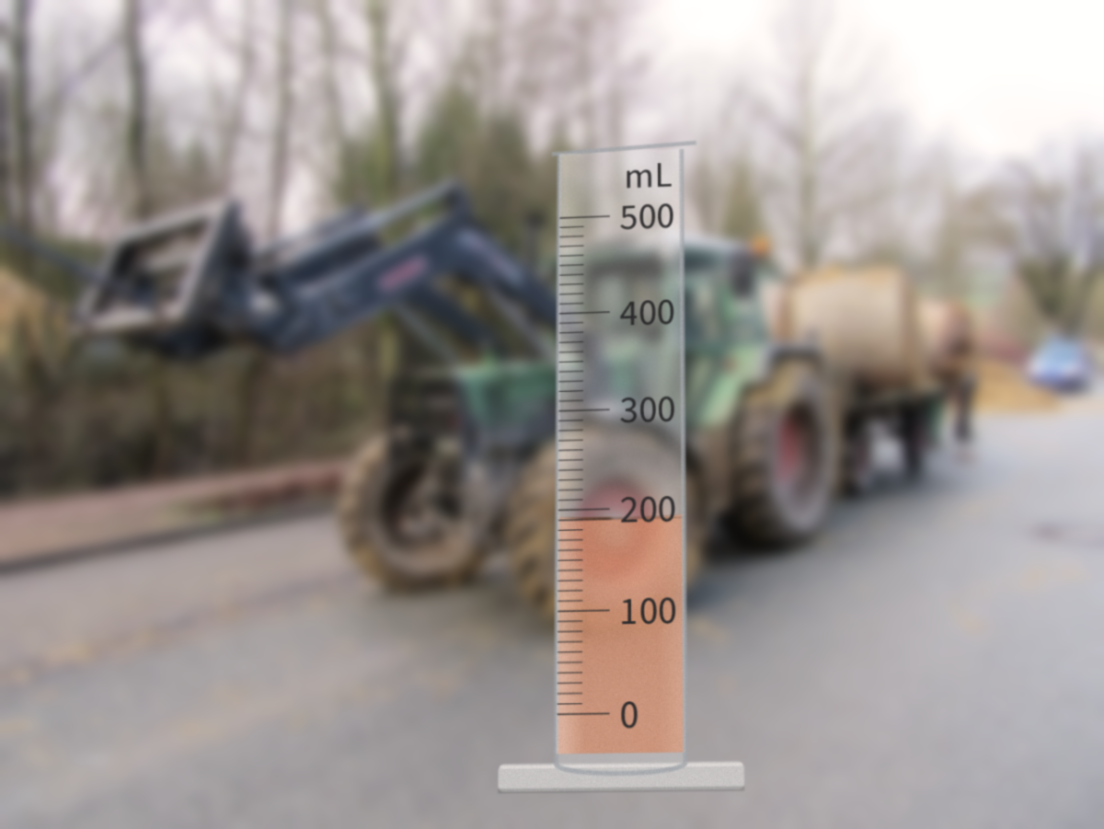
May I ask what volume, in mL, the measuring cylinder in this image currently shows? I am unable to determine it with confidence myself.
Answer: 190 mL
